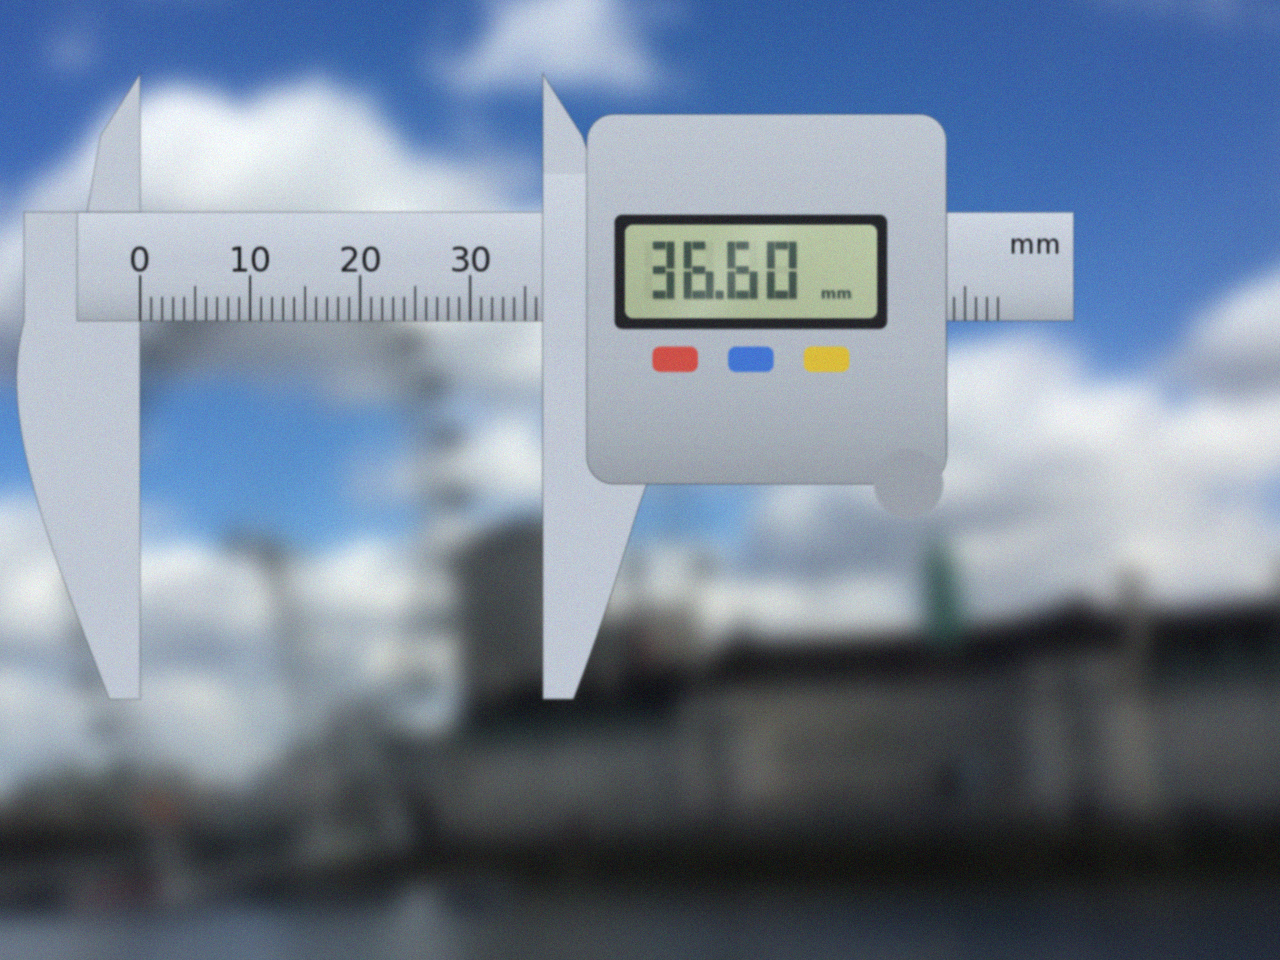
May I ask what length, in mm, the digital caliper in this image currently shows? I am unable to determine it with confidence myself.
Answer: 36.60 mm
